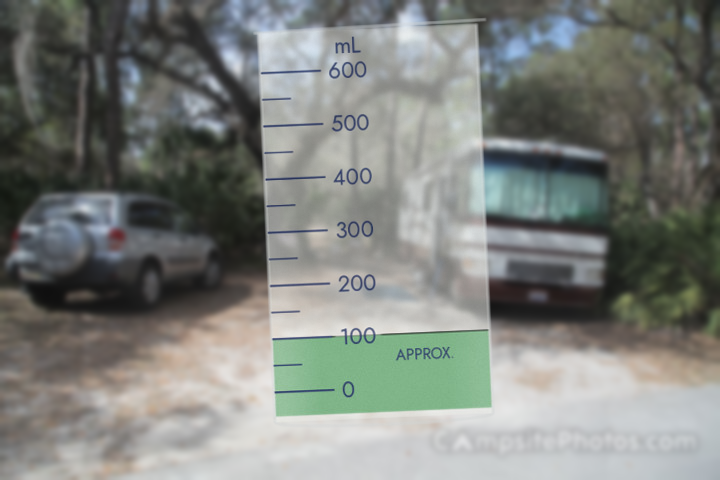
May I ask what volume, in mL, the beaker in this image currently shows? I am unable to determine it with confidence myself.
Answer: 100 mL
